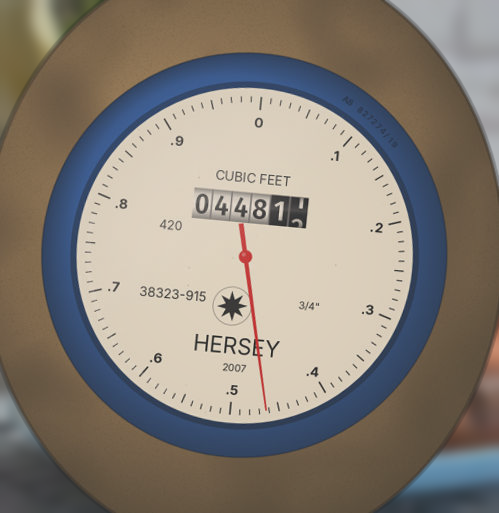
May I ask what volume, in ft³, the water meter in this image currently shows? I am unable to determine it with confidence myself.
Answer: 44811.46 ft³
